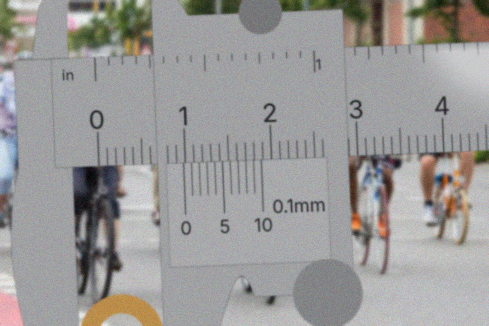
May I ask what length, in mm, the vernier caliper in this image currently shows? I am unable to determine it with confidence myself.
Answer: 9.8 mm
